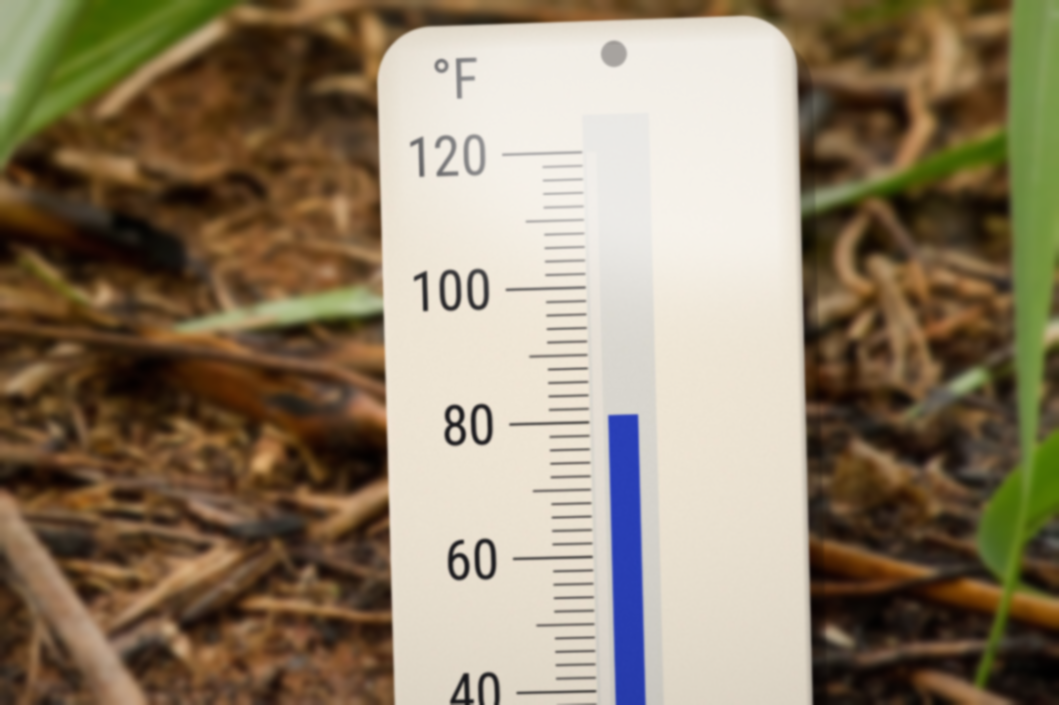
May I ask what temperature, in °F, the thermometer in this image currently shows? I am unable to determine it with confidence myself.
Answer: 81 °F
